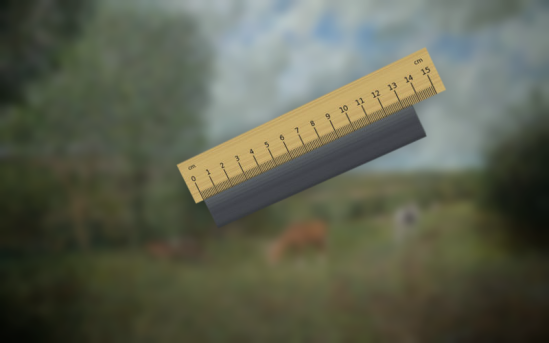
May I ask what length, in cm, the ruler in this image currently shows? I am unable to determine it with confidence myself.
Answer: 13.5 cm
